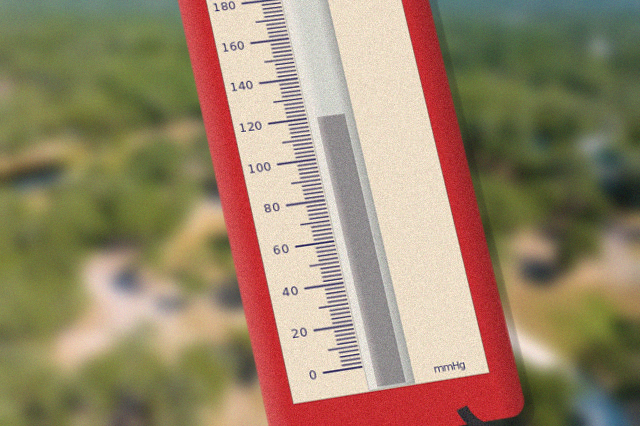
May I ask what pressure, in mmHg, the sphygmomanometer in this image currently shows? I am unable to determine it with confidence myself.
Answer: 120 mmHg
